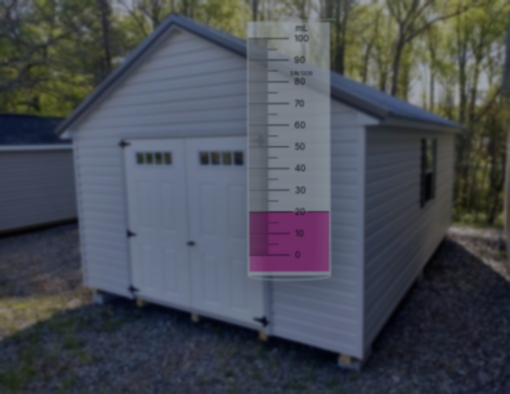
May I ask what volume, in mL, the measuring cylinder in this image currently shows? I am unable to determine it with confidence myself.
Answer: 20 mL
